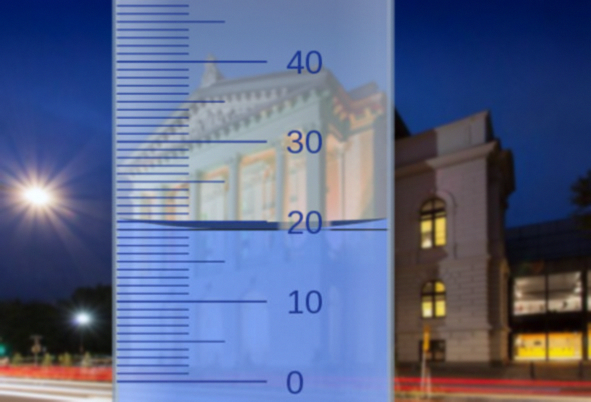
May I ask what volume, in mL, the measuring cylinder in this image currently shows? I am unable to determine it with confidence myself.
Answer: 19 mL
